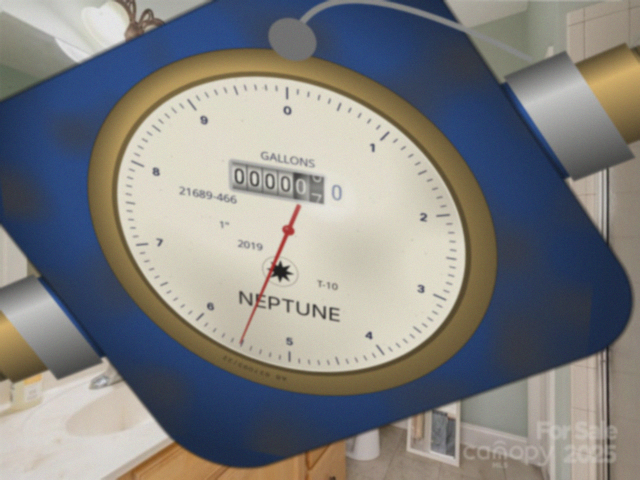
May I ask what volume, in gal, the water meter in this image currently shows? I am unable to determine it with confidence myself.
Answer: 65.5 gal
